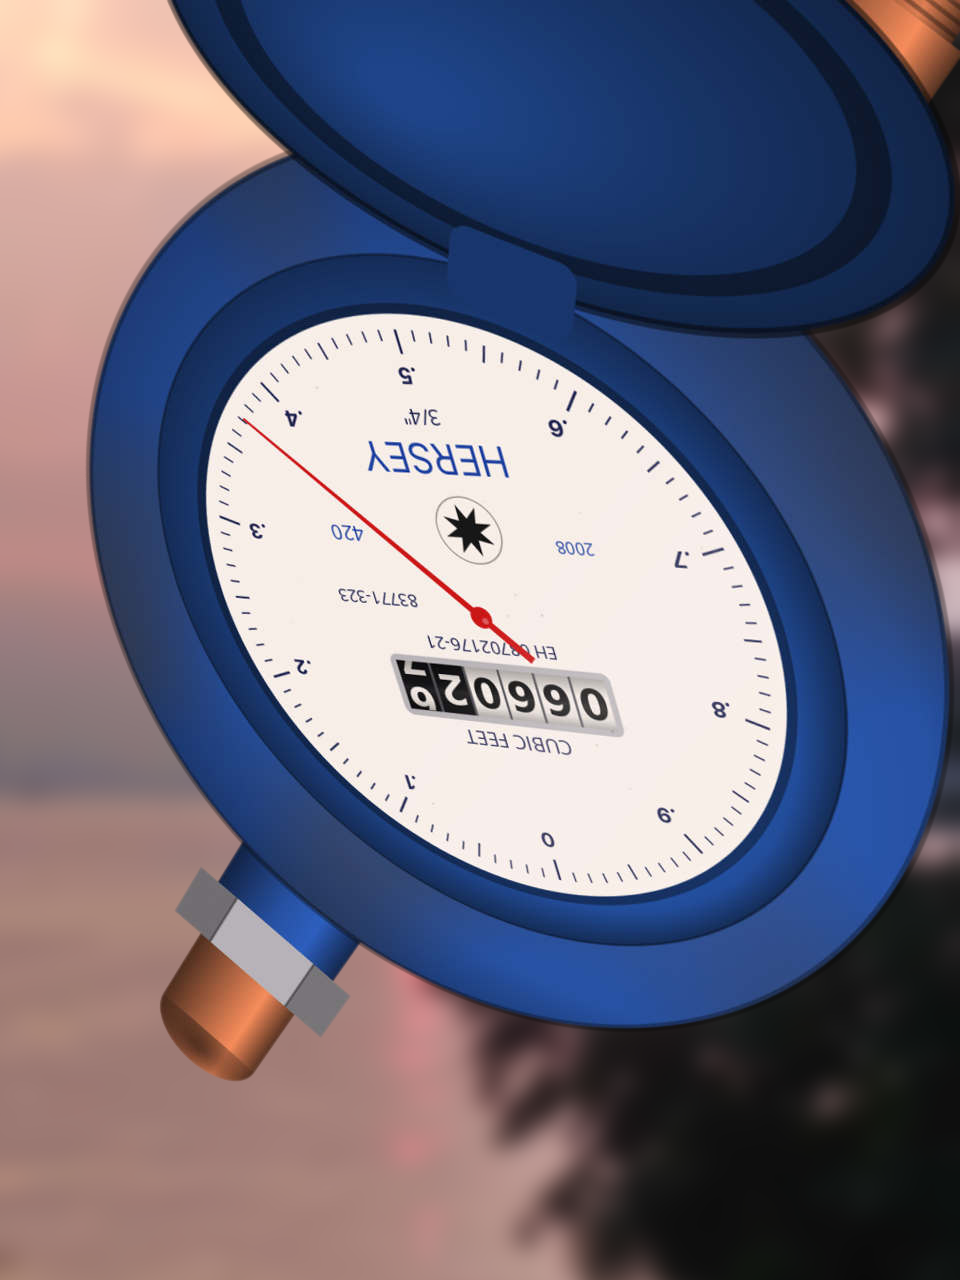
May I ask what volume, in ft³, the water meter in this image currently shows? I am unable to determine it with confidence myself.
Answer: 66026.37 ft³
